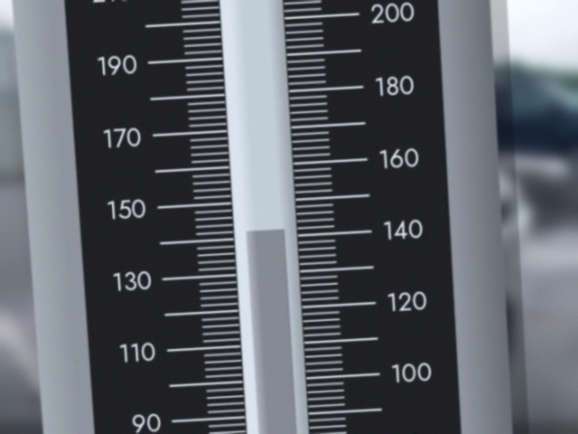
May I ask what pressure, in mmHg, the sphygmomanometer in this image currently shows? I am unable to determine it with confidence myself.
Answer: 142 mmHg
